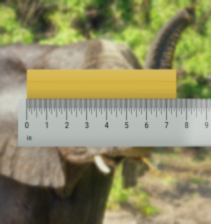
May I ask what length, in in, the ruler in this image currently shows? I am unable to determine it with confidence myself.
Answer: 7.5 in
